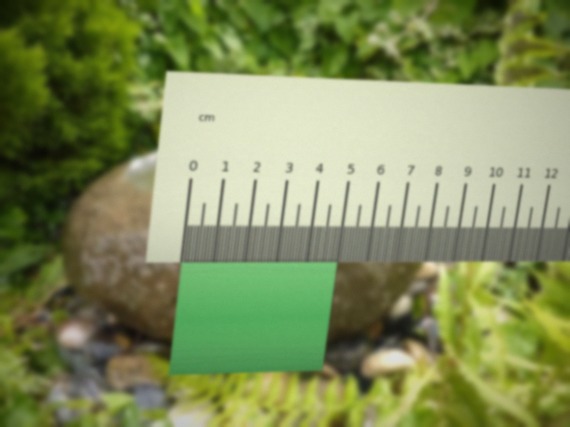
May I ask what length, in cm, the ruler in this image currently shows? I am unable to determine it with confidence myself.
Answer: 5 cm
